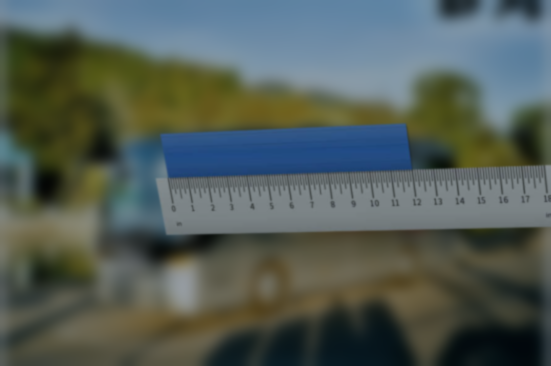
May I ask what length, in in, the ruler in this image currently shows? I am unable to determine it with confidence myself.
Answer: 12 in
